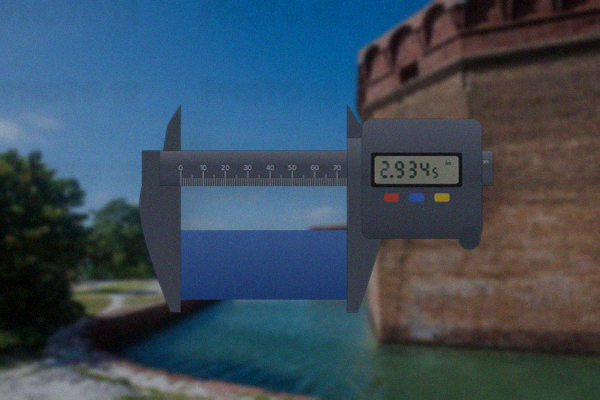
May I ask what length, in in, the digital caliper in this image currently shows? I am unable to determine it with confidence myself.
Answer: 2.9345 in
